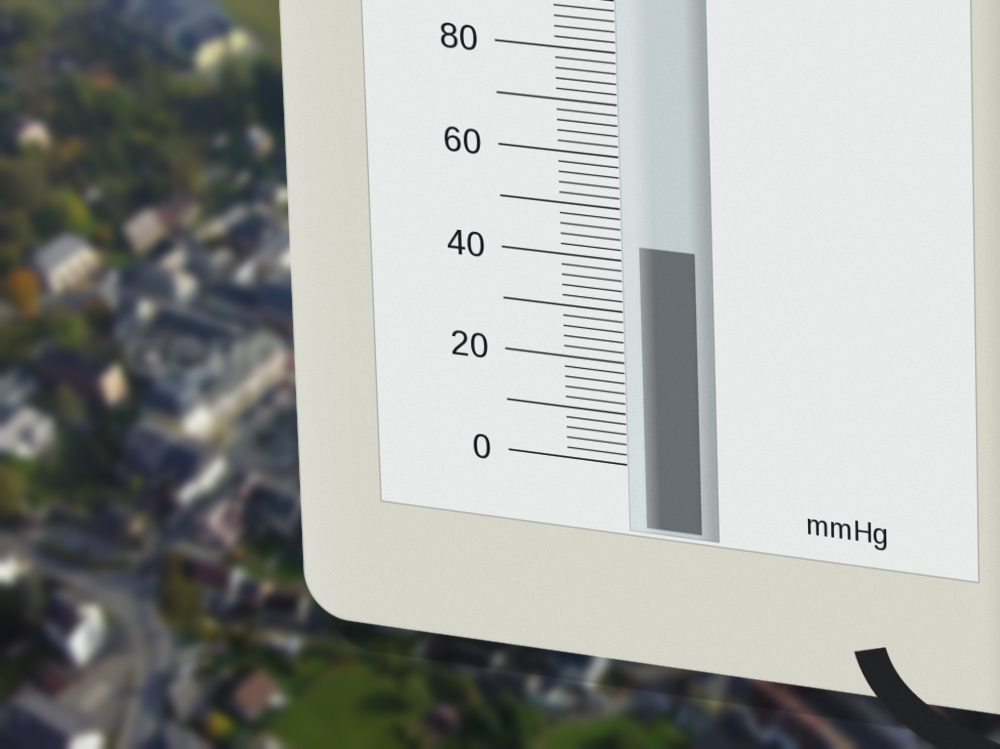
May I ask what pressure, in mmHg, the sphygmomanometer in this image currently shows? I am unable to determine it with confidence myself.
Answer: 43 mmHg
